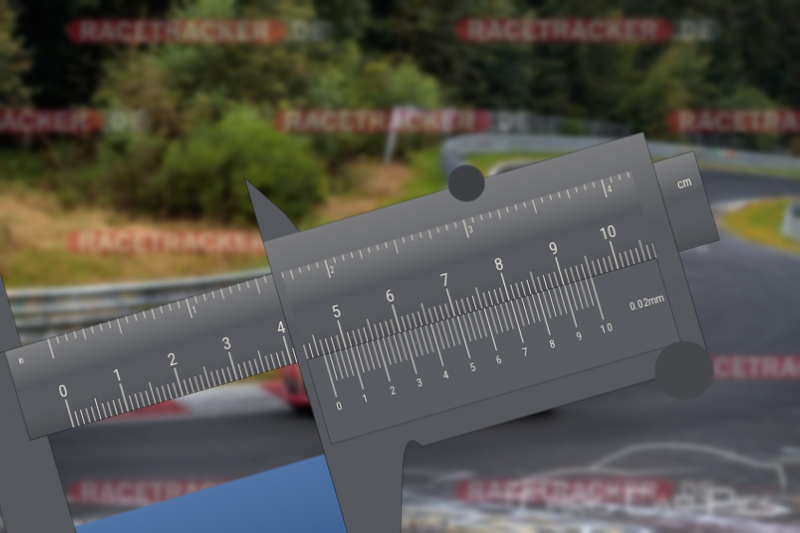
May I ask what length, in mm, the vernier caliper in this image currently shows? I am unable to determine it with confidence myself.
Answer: 46.0 mm
